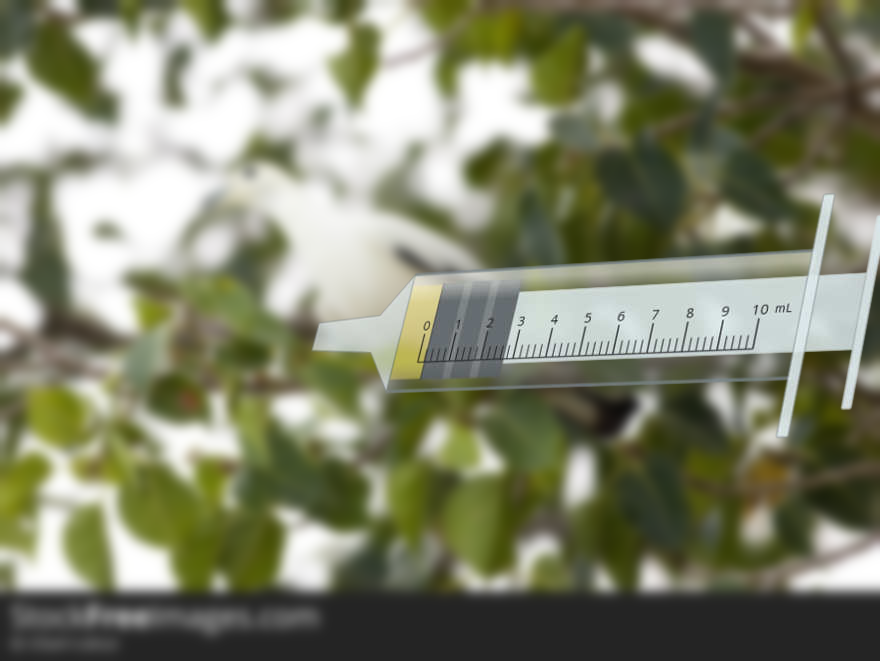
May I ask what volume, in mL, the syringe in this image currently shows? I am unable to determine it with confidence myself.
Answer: 0.2 mL
